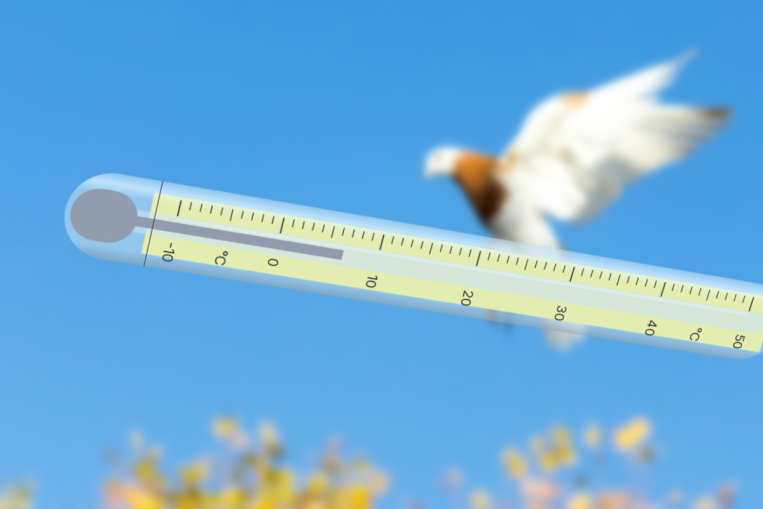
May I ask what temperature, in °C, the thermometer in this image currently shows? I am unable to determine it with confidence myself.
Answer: 6.5 °C
